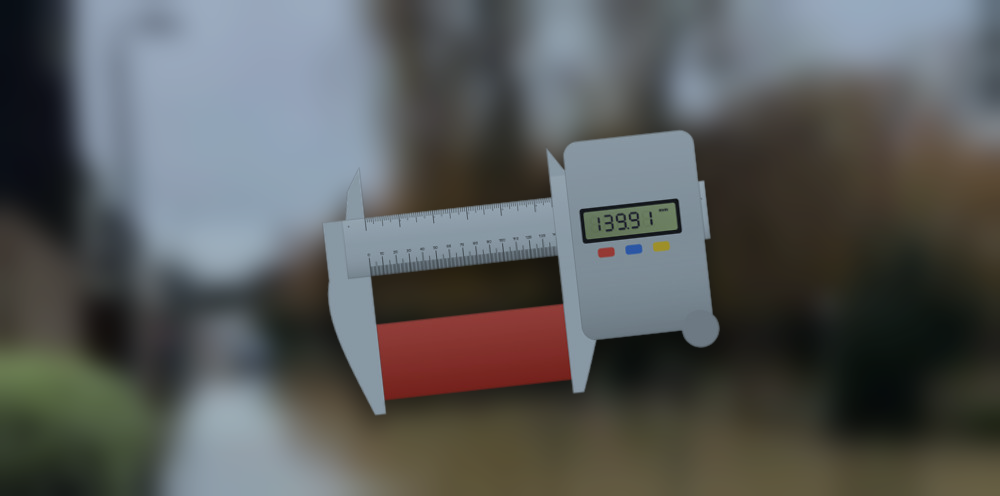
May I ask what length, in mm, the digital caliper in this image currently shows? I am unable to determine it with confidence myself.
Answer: 139.91 mm
